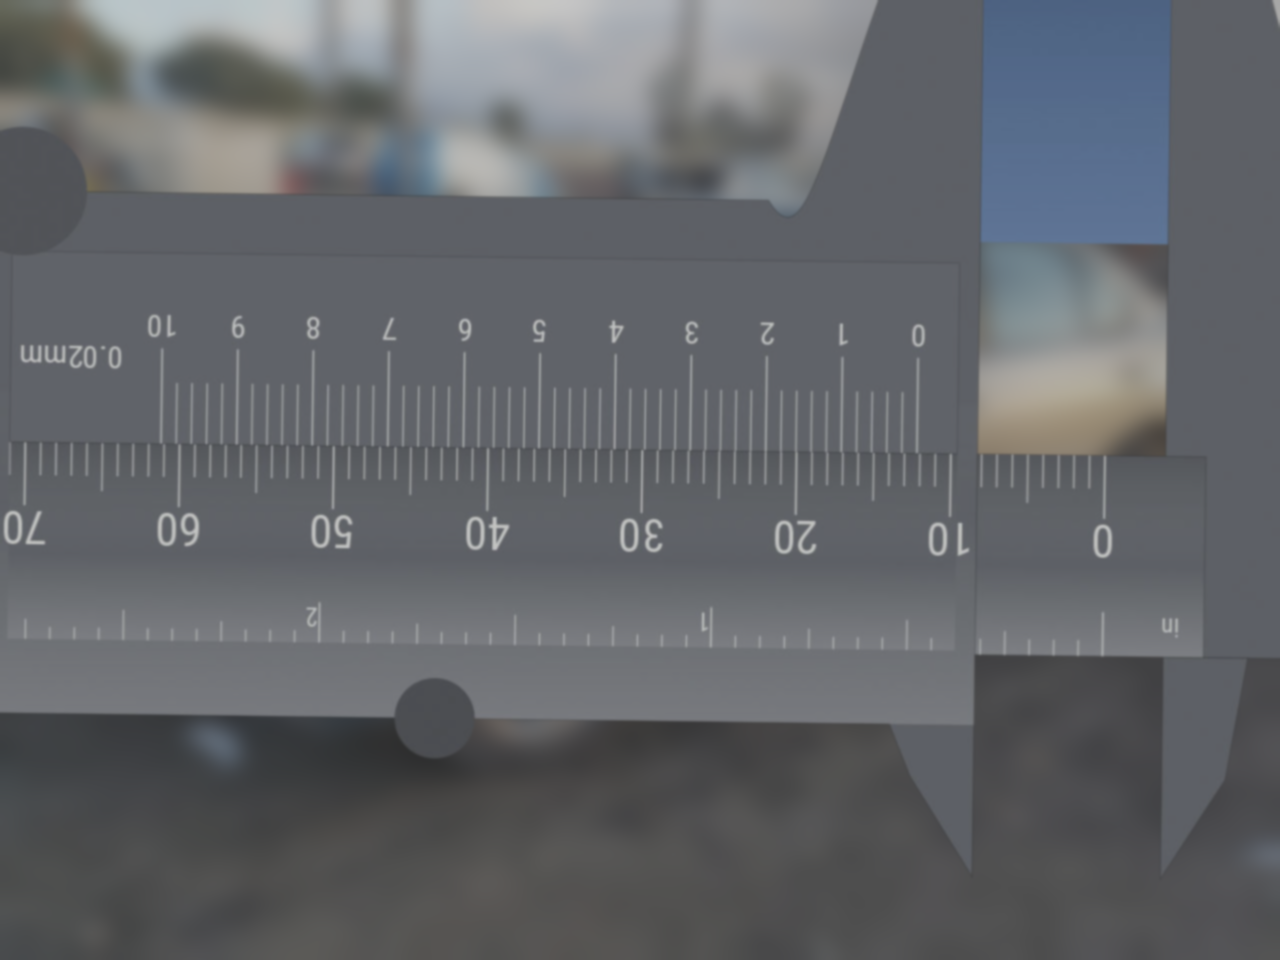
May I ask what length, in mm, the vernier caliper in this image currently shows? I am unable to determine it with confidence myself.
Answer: 12.2 mm
